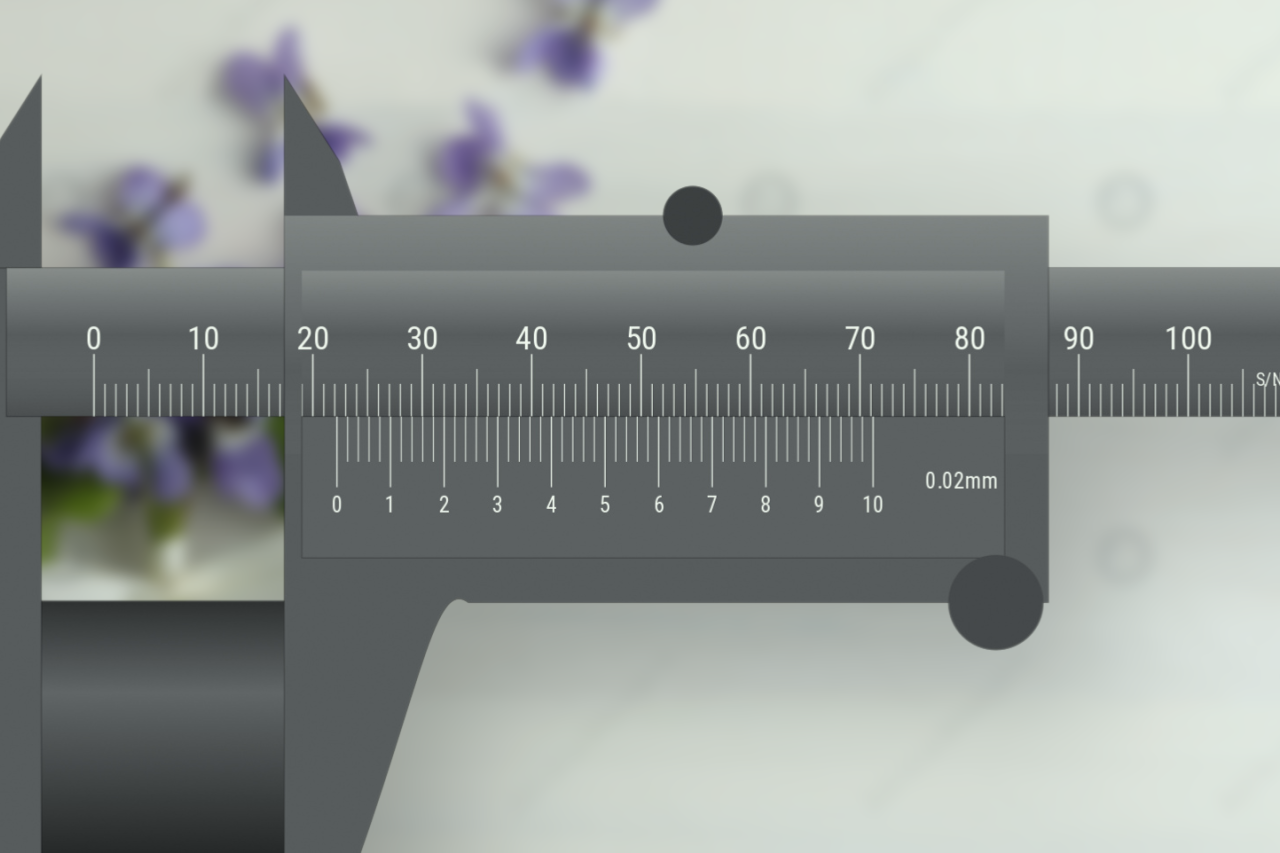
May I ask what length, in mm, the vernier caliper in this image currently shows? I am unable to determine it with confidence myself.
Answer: 22.2 mm
